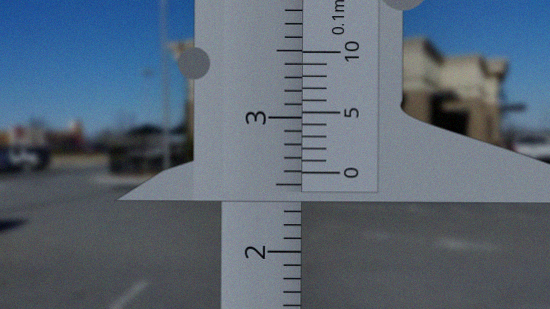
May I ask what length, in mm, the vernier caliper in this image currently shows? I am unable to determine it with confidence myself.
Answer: 25.9 mm
